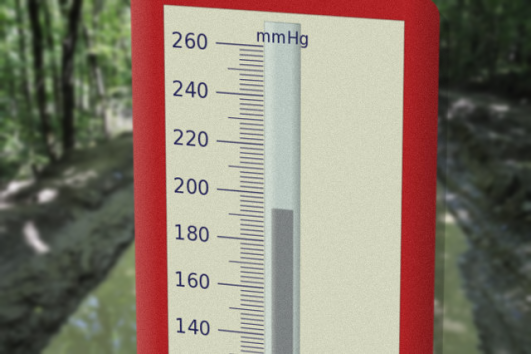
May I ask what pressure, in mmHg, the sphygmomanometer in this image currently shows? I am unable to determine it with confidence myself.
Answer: 194 mmHg
